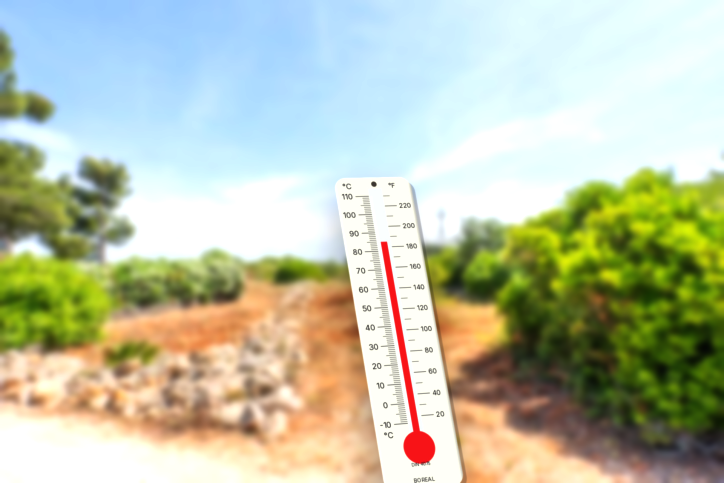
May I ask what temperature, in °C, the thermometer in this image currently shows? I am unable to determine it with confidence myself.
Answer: 85 °C
